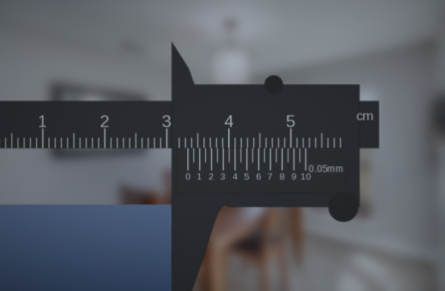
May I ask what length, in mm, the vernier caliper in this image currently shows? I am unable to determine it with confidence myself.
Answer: 33.4 mm
